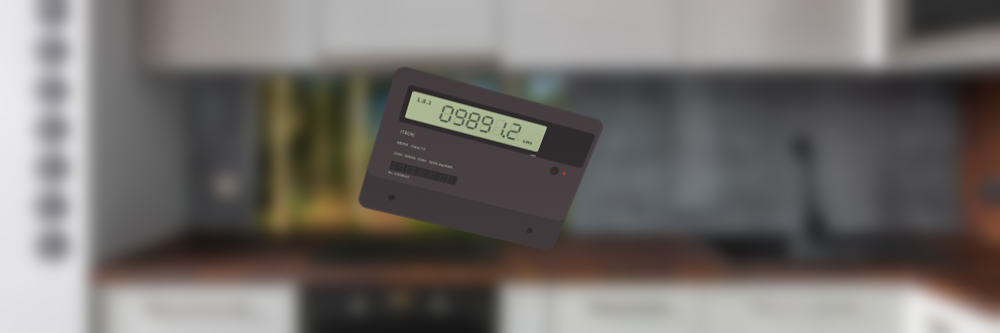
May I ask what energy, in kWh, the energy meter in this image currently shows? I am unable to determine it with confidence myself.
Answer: 9891.2 kWh
